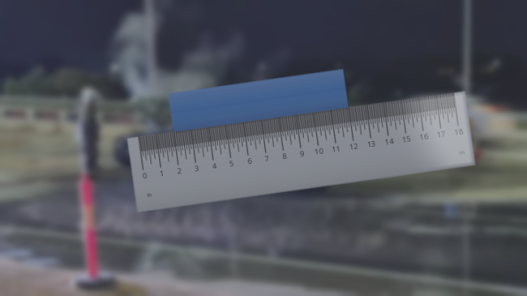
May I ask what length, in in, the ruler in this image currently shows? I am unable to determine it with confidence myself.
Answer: 10 in
